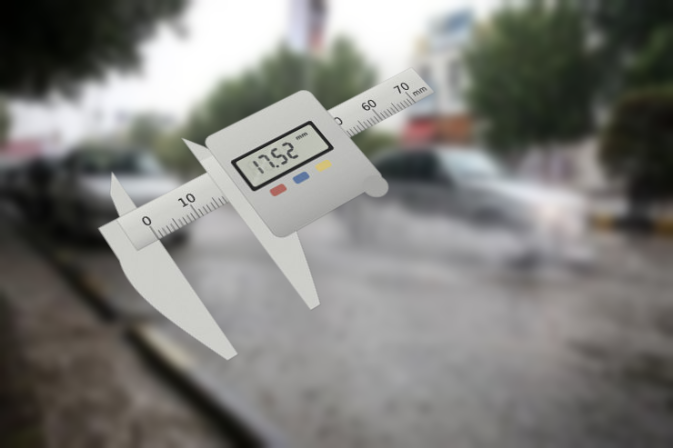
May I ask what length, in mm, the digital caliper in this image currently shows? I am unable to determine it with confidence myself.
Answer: 17.52 mm
